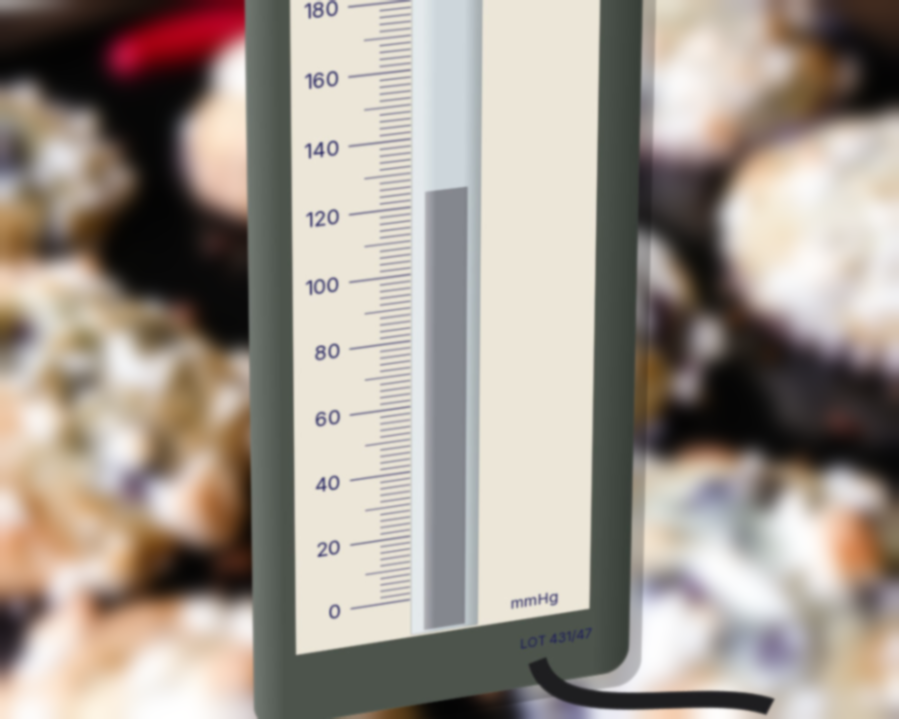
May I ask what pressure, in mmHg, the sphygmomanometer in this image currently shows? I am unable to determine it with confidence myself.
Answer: 124 mmHg
